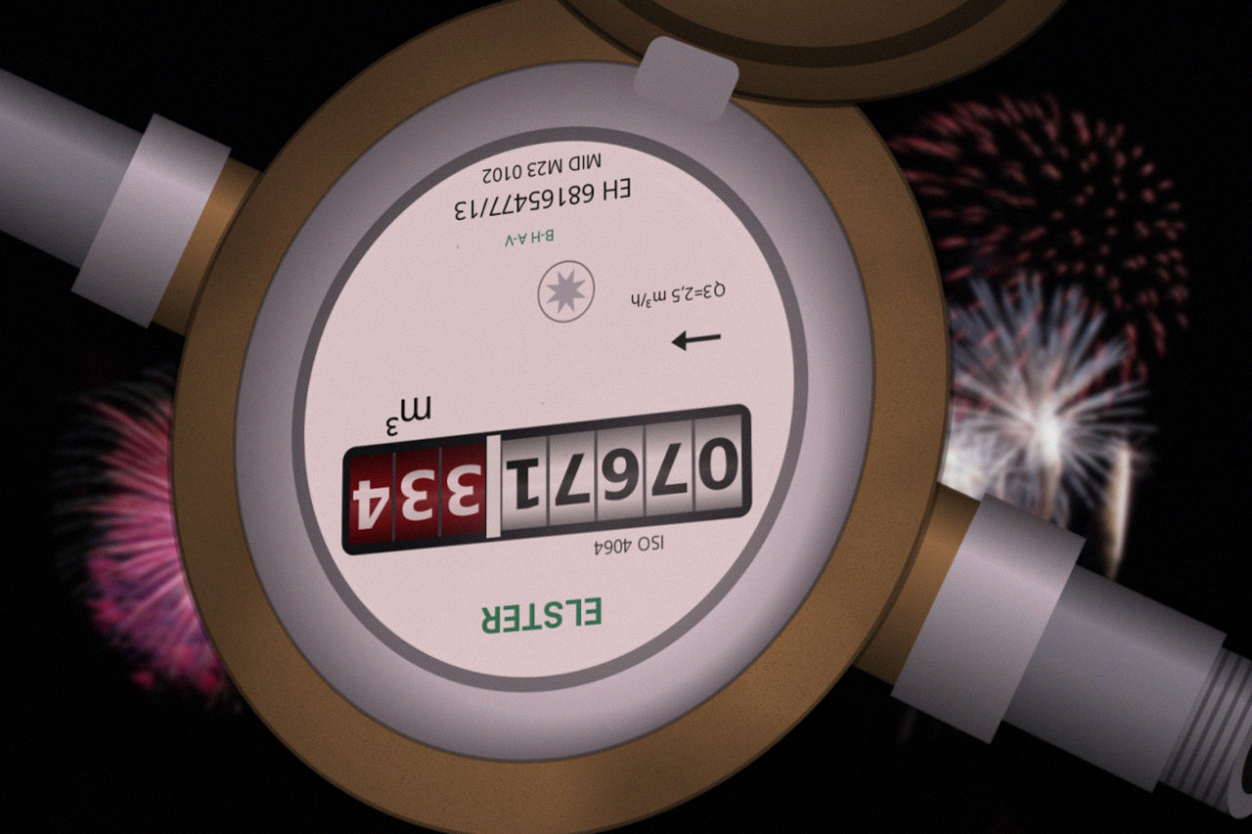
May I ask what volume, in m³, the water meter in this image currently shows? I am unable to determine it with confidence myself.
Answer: 7671.334 m³
